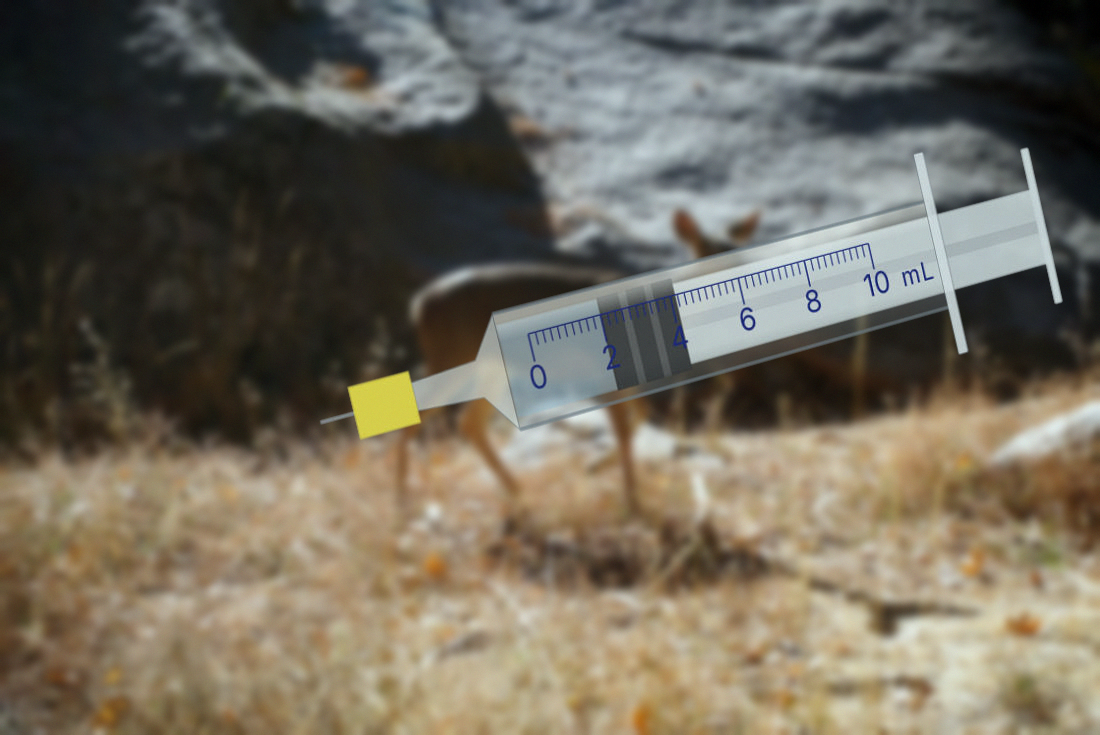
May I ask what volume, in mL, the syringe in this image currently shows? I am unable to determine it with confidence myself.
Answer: 2 mL
